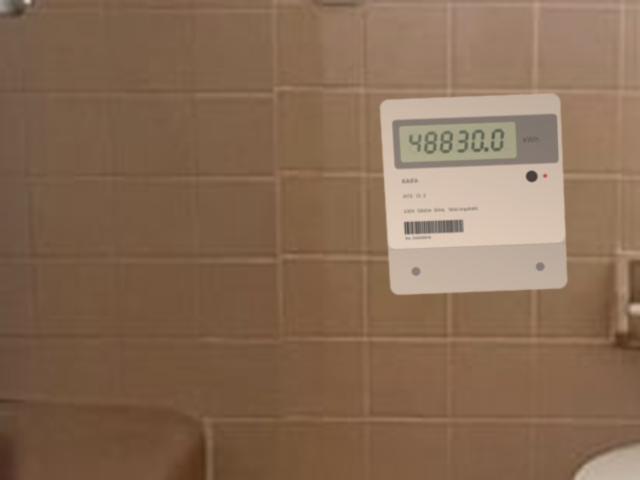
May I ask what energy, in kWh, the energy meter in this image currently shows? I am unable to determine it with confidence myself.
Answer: 48830.0 kWh
